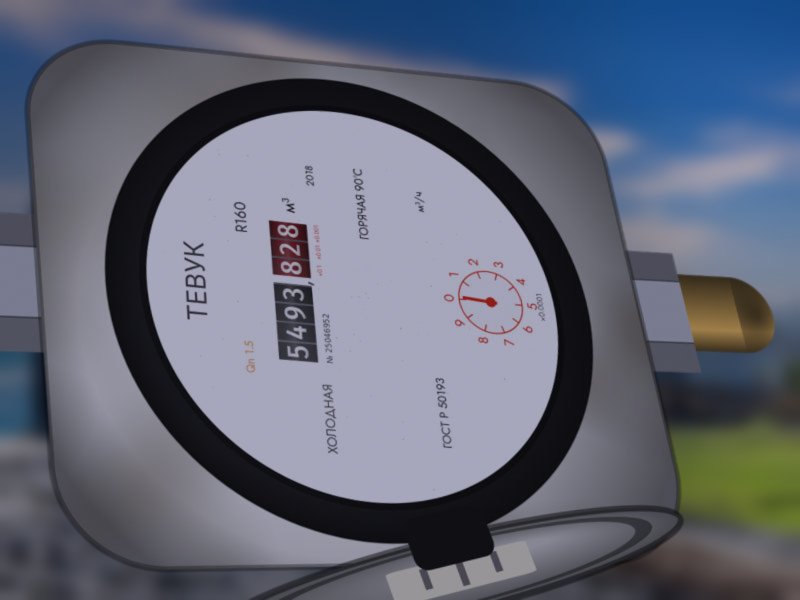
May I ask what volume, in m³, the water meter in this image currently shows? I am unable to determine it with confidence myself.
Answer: 5493.8280 m³
